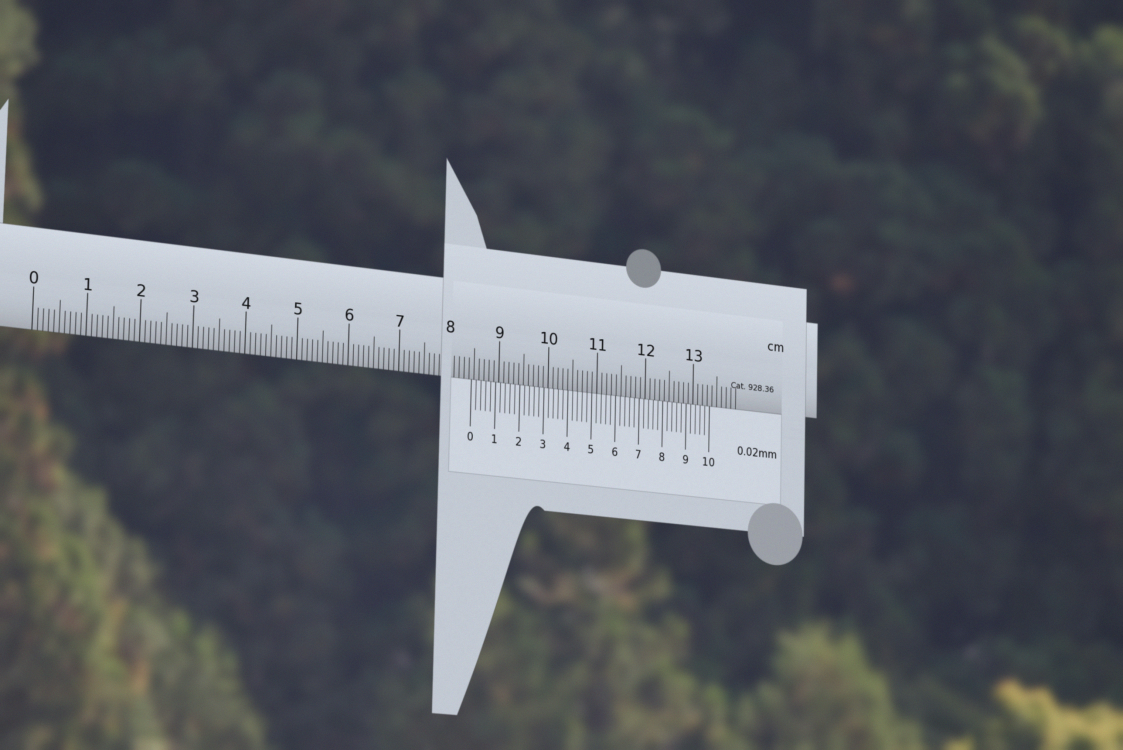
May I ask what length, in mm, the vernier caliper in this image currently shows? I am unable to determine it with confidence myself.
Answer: 84.5 mm
